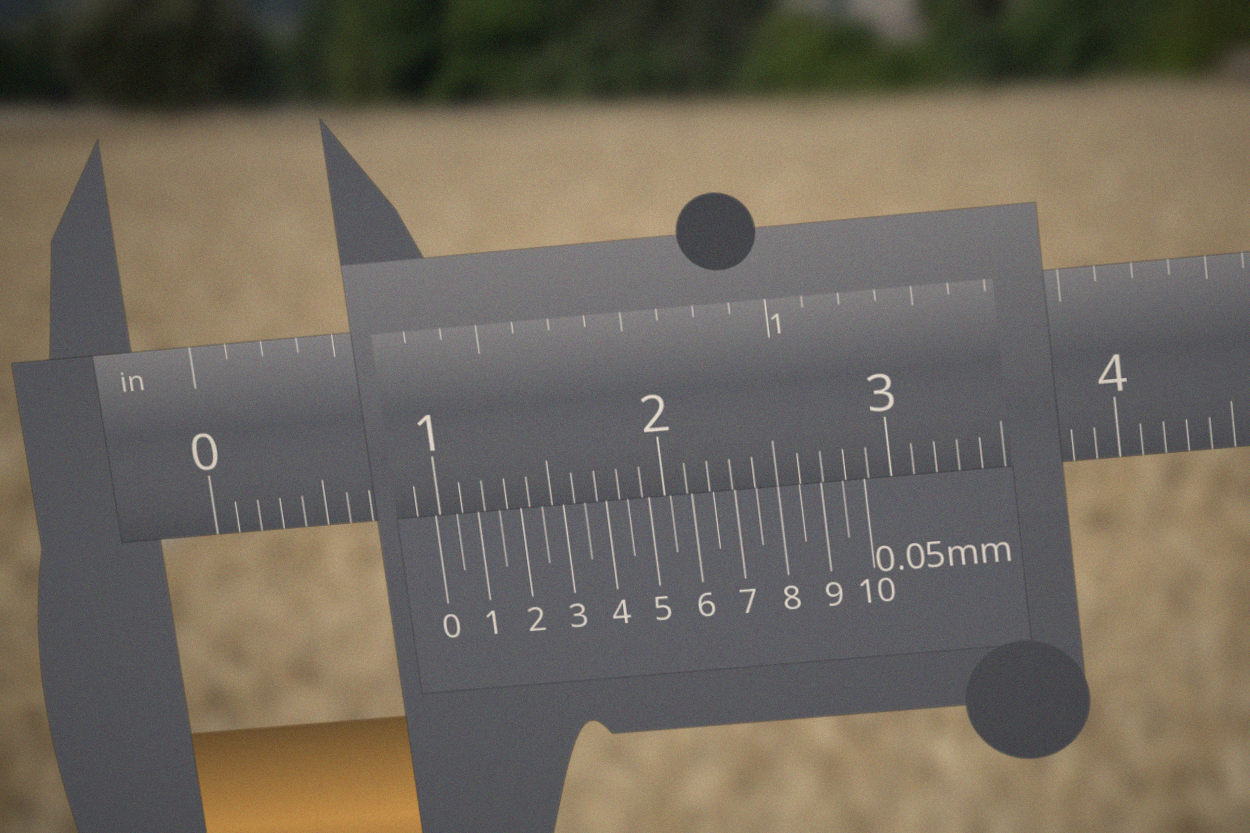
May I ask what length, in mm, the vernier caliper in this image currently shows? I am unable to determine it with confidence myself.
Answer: 9.8 mm
